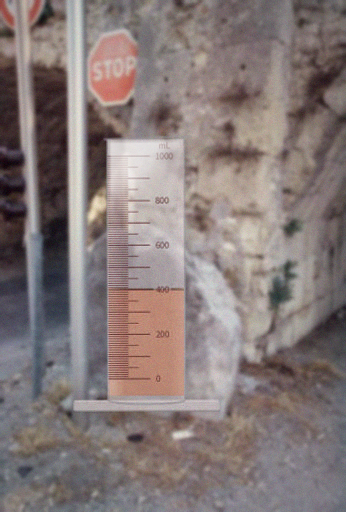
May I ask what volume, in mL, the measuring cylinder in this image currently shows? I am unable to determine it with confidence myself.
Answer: 400 mL
